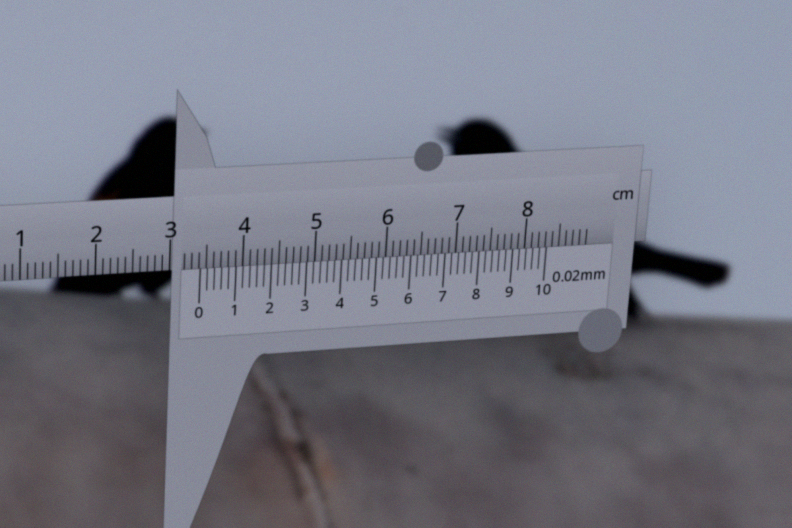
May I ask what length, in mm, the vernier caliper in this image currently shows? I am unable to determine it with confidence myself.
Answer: 34.2 mm
